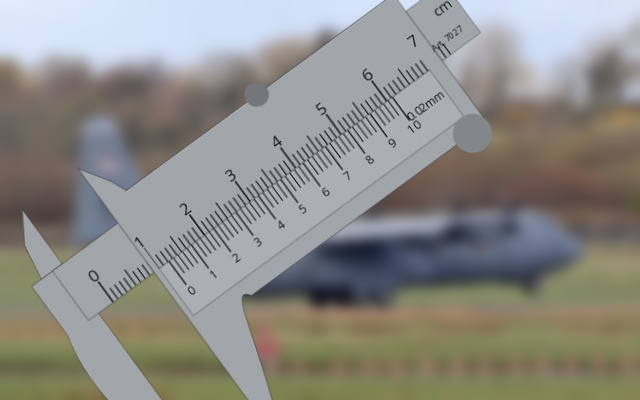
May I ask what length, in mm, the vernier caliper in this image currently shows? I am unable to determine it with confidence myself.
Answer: 12.2 mm
